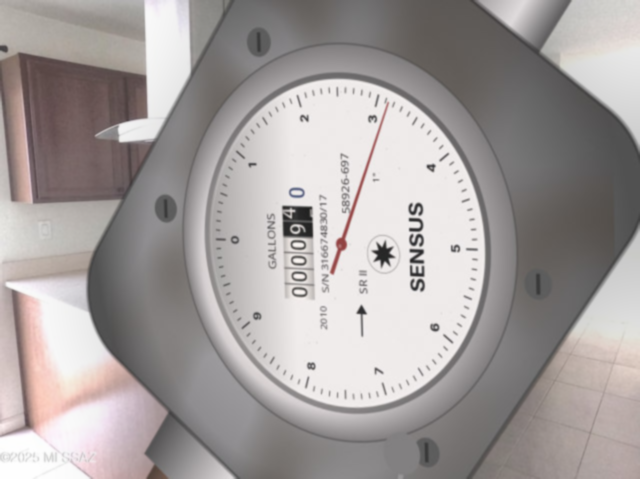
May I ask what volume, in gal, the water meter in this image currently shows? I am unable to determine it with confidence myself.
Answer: 943.1 gal
